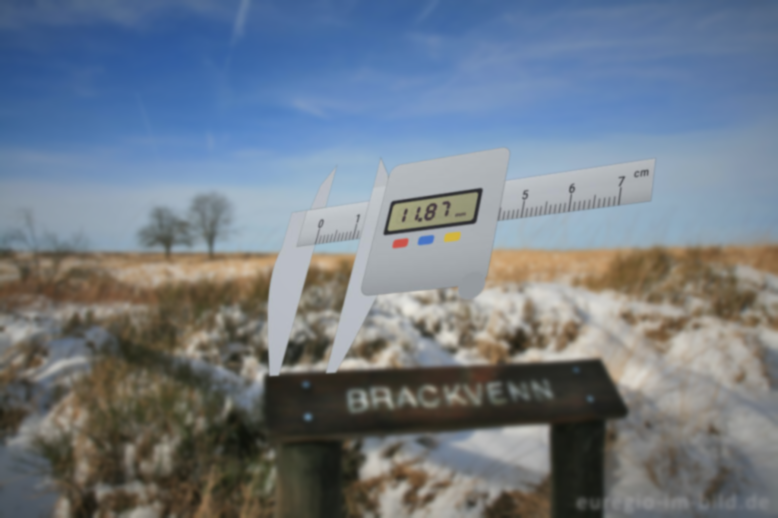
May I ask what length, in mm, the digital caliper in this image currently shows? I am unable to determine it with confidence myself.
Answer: 11.87 mm
